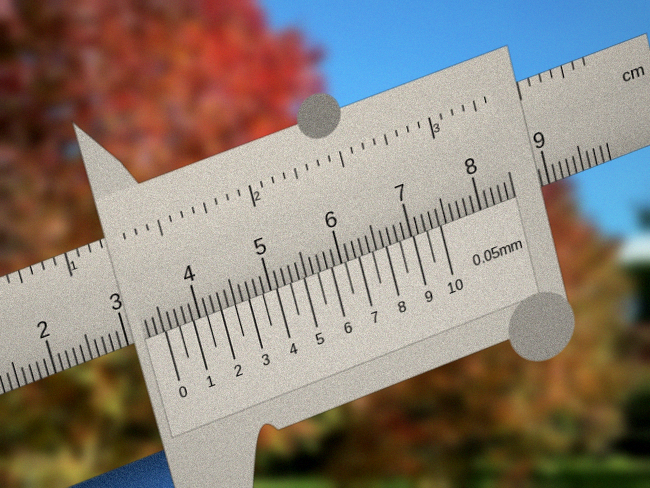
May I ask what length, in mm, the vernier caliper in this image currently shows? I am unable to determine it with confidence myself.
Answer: 35.2 mm
